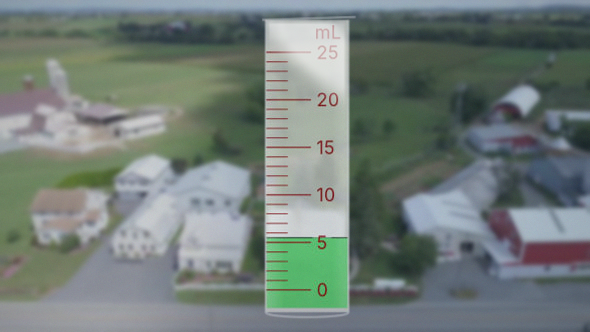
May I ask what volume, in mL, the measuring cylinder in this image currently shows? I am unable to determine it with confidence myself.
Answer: 5.5 mL
